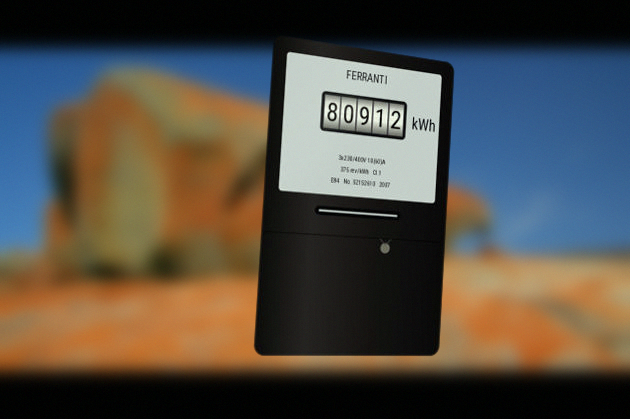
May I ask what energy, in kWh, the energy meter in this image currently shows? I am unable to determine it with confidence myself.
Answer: 80912 kWh
